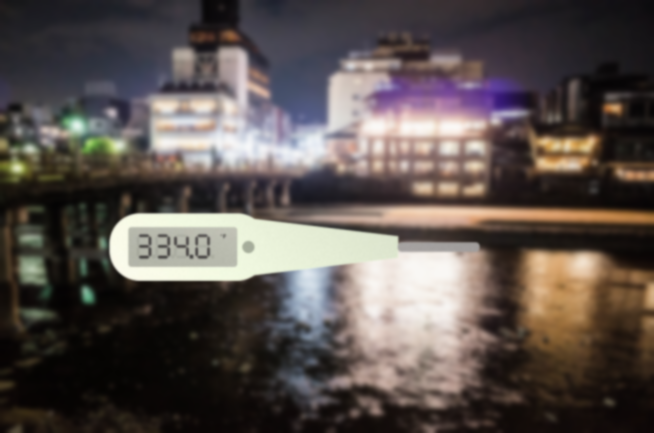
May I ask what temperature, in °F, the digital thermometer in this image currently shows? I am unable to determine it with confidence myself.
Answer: 334.0 °F
